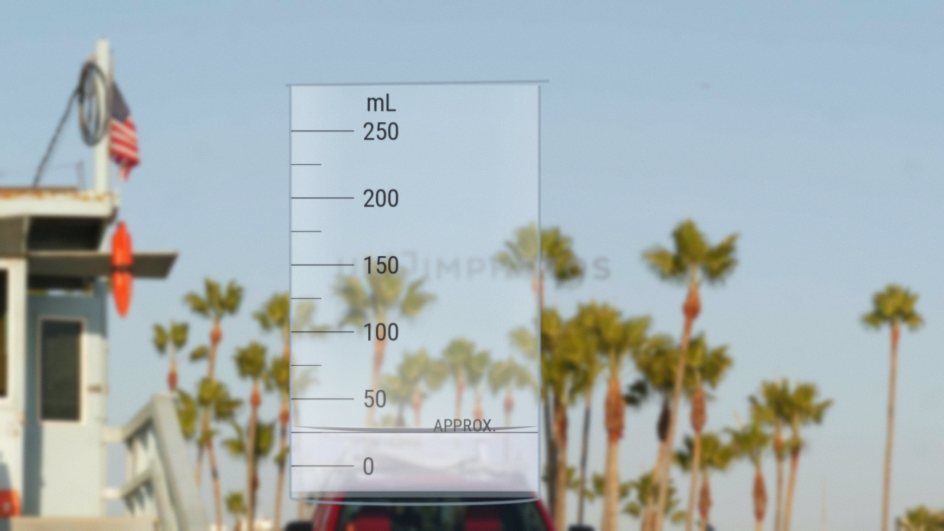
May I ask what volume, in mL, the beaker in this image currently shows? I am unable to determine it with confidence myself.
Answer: 25 mL
